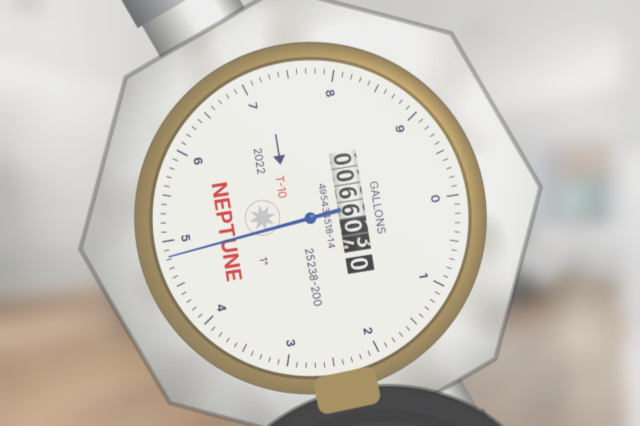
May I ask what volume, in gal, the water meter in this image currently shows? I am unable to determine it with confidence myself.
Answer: 66034.8 gal
